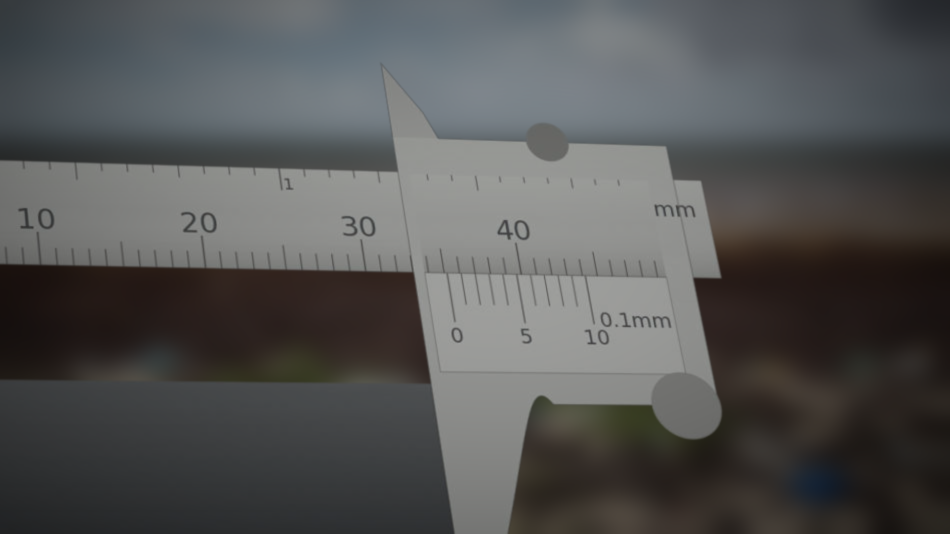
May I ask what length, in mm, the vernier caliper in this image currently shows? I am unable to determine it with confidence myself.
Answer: 35.2 mm
